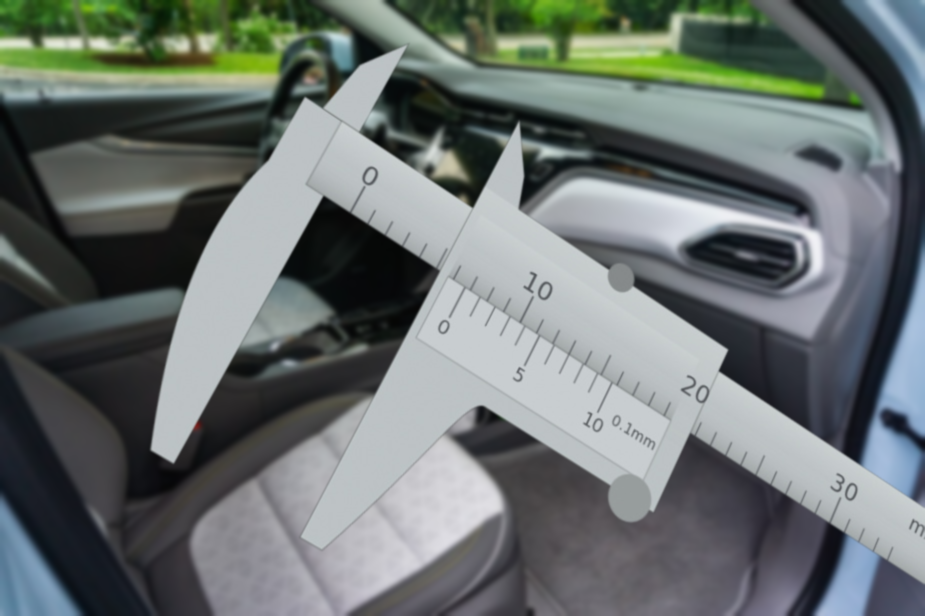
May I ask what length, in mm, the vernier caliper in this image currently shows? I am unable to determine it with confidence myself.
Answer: 6.7 mm
